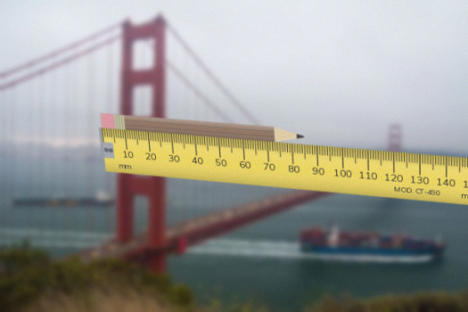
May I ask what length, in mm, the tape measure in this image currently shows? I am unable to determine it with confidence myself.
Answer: 85 mm
